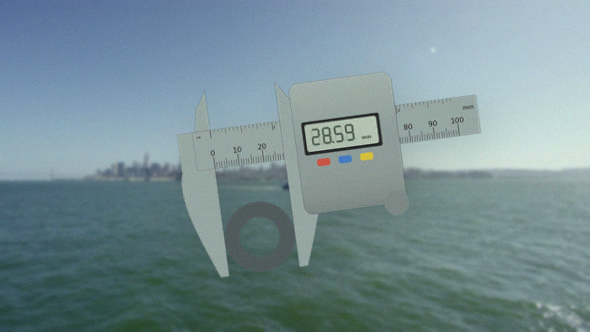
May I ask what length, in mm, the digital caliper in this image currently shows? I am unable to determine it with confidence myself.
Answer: 28.59 mm
